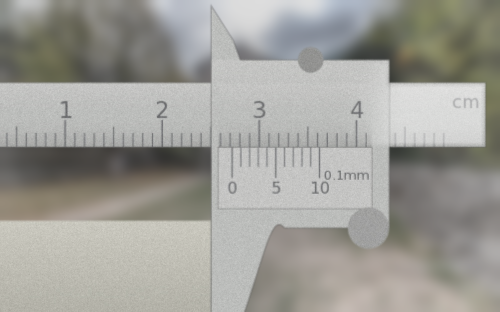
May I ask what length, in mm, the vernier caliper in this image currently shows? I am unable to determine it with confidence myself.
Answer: 27.2 mm
